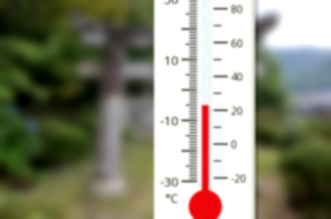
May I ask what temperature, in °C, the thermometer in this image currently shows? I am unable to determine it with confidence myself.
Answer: -5 °C
